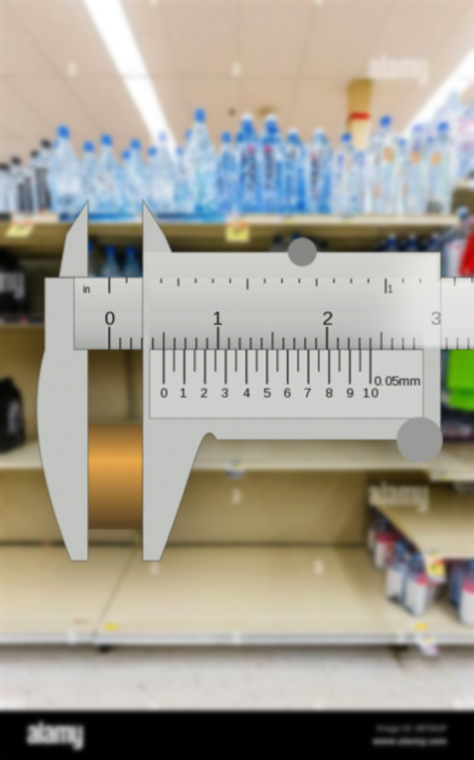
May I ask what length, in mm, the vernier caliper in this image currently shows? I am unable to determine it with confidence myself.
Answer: 5.0 mm
